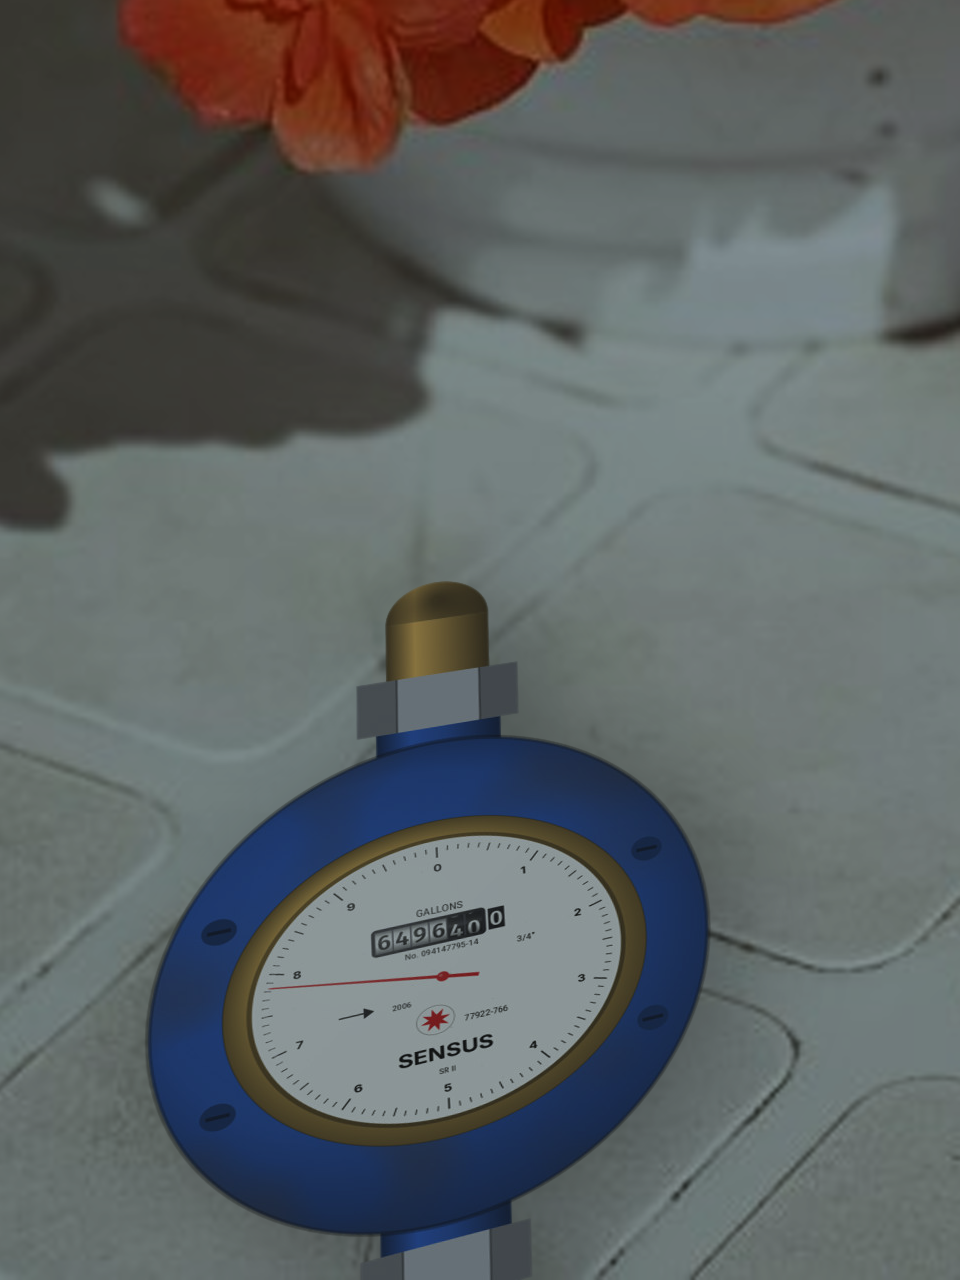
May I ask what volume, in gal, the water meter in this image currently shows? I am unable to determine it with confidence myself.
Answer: 6496397.8 gal
